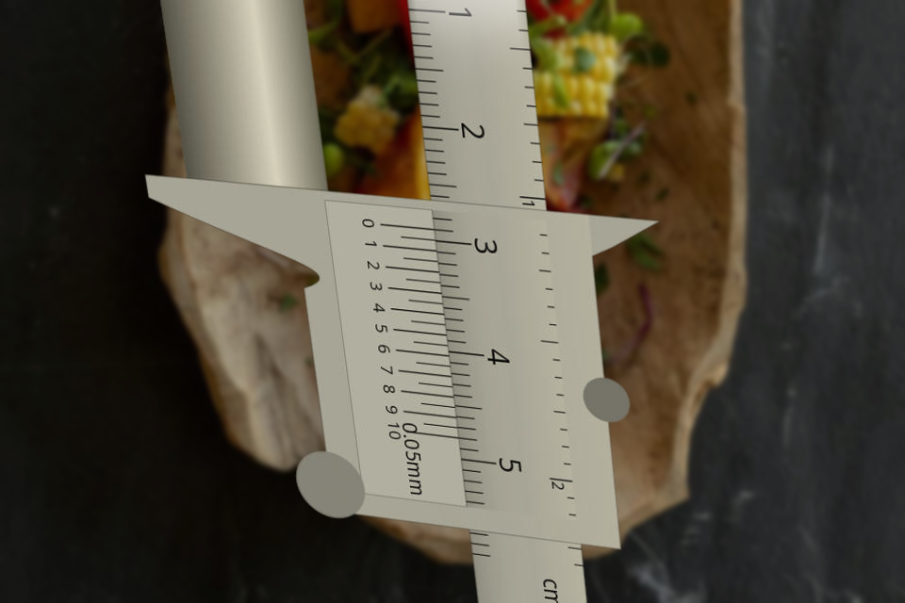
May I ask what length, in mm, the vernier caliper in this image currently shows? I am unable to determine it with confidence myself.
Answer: 29.0 mm
